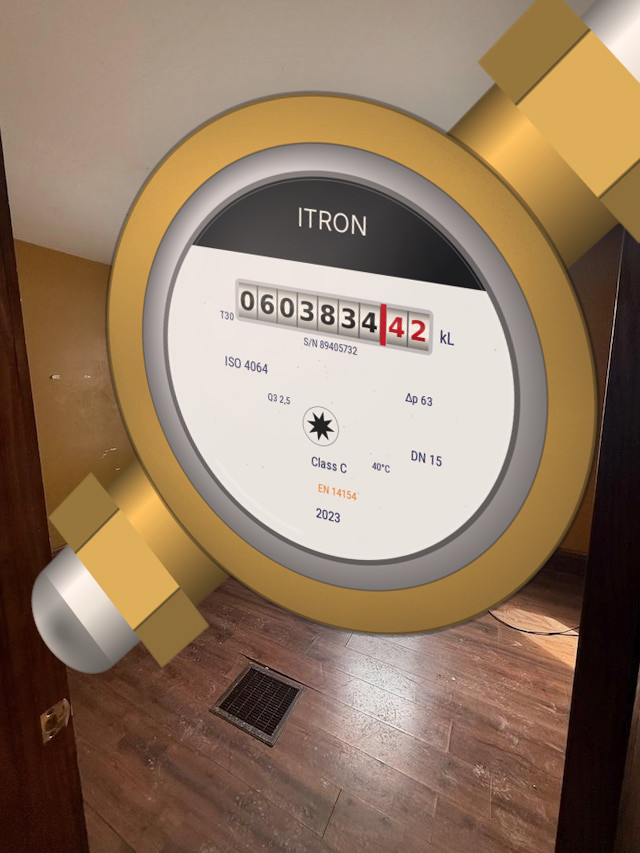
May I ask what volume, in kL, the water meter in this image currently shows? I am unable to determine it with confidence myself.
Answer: 603834.42 kL
